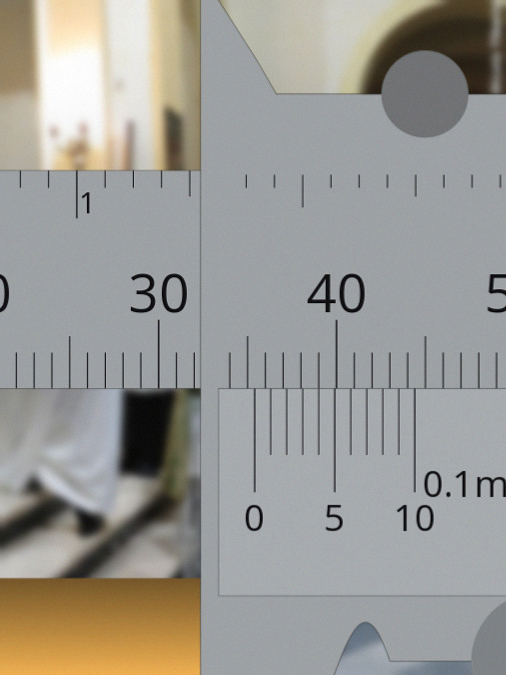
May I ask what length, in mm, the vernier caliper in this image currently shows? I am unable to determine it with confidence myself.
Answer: 35.4 mm
